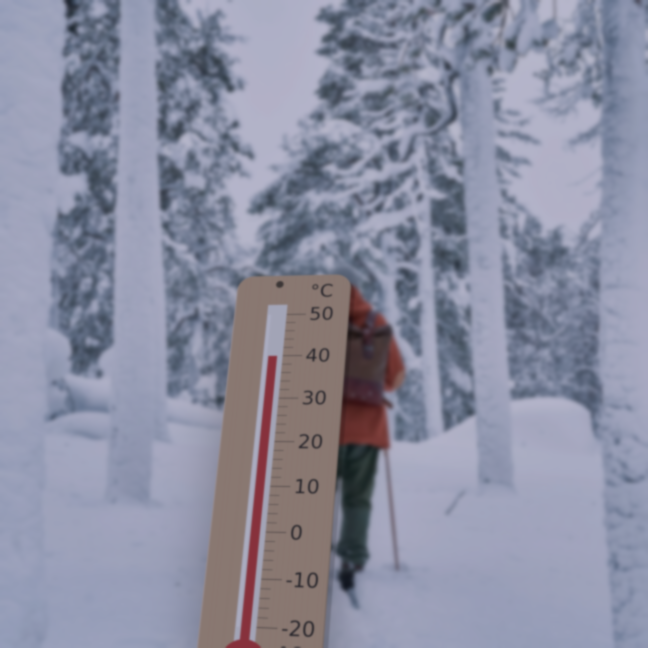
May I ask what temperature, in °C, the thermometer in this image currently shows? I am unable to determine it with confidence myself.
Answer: 40 °C
